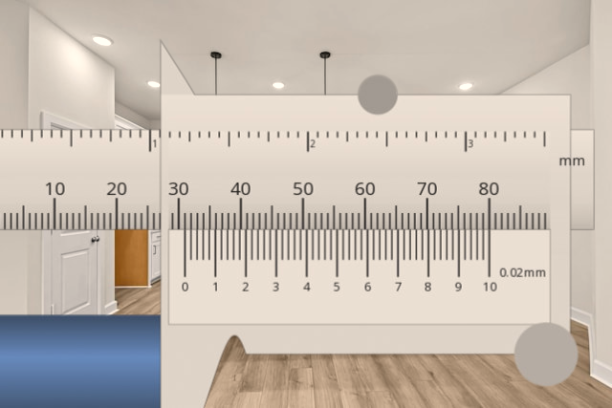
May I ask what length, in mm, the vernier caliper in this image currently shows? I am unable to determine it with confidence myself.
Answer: 31.0 mm
